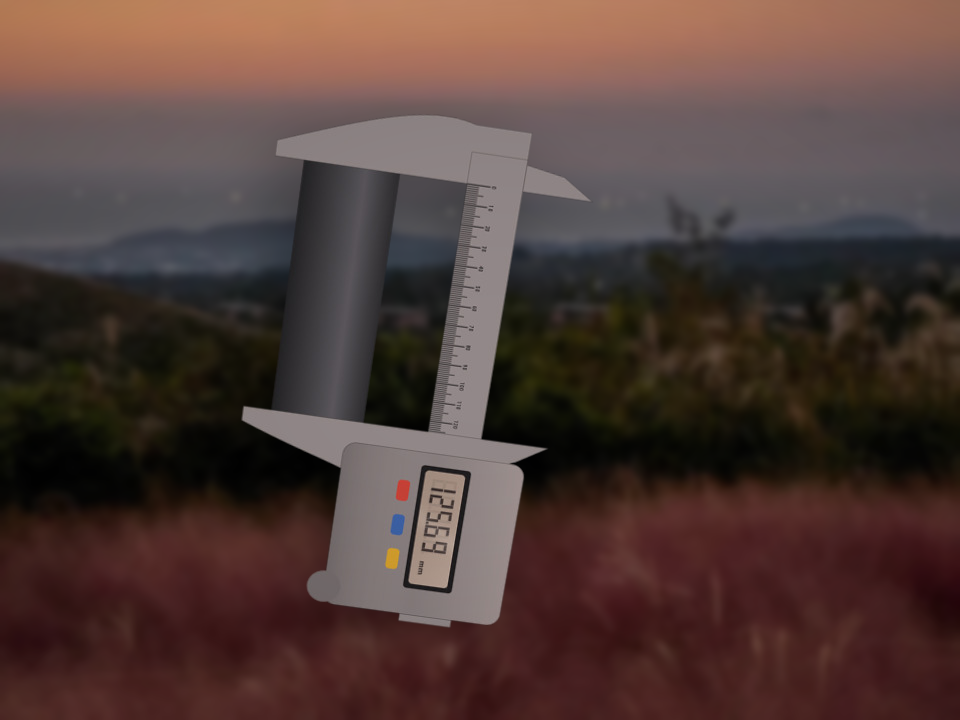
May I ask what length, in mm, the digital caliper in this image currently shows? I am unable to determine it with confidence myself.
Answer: 125.69 mm
